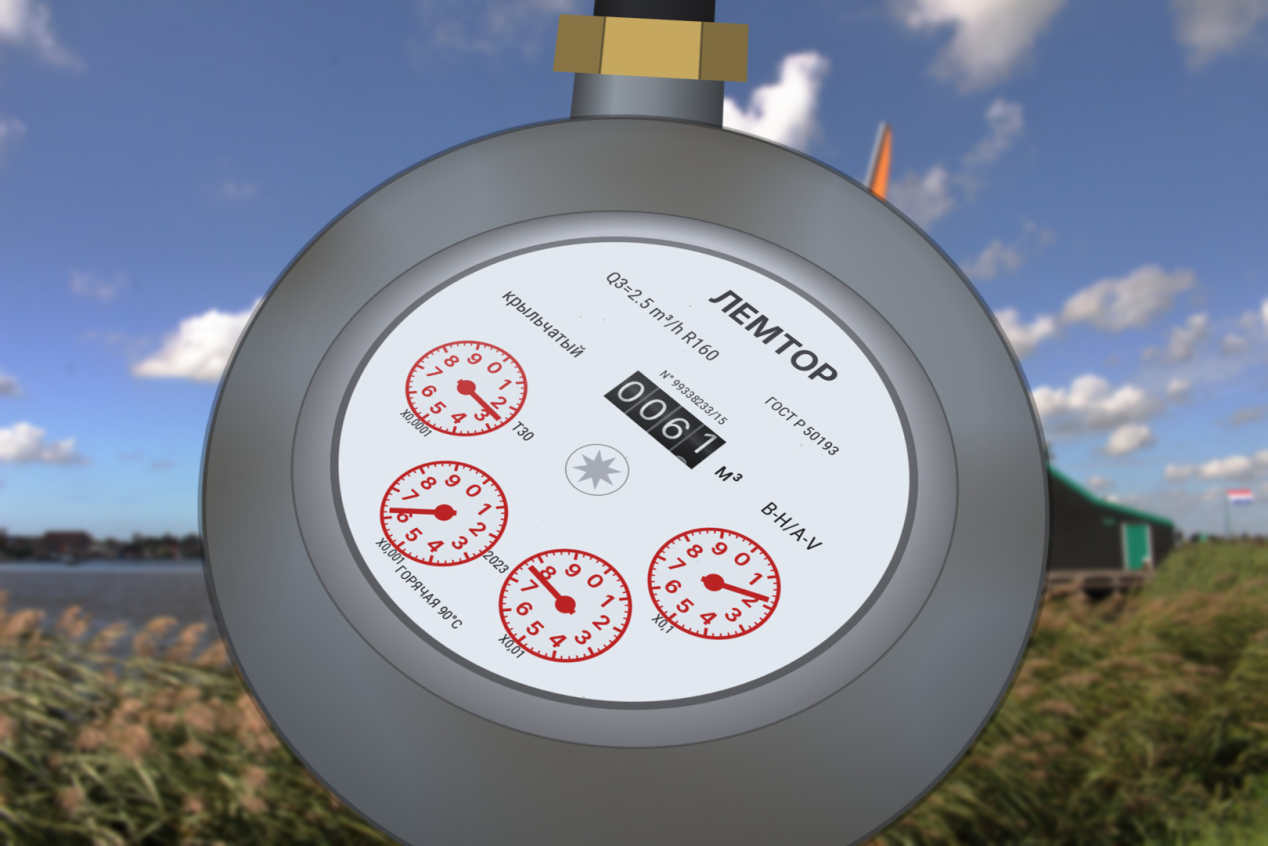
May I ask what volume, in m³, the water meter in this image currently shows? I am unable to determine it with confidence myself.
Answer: 61.1762 m³
